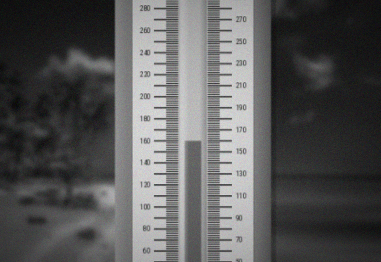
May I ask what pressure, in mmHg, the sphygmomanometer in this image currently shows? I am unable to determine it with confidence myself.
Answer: 160 mmHg
